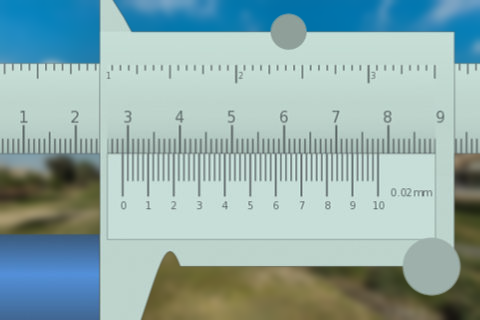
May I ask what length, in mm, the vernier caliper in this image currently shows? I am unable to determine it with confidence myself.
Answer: 29.0 mm
